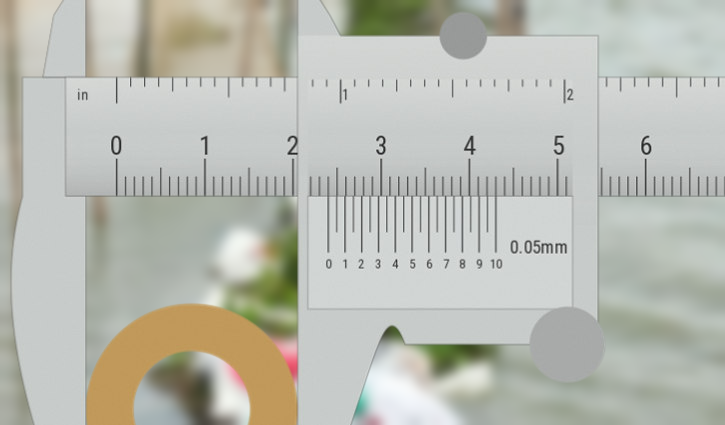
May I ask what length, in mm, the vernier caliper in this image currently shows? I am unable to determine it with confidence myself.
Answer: 24.0 mm
